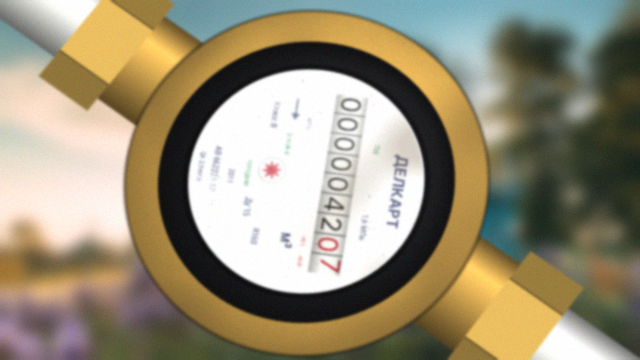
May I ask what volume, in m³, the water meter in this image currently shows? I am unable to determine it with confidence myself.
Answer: 42.07 m³
